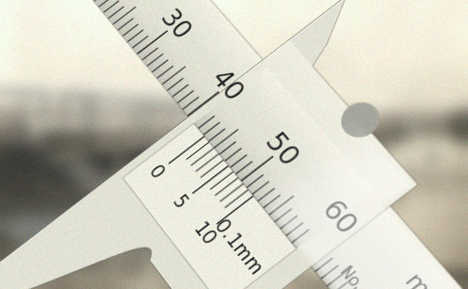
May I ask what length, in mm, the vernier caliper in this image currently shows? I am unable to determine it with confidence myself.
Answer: 43.2 mm
